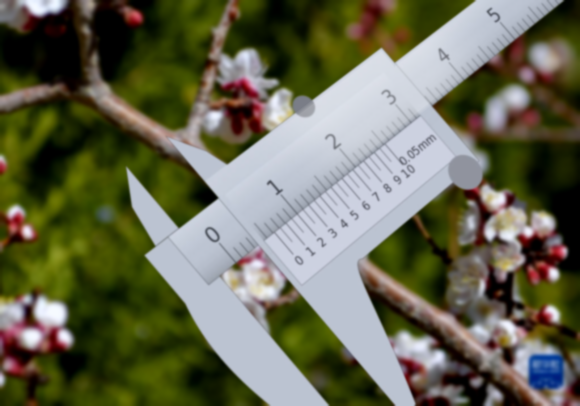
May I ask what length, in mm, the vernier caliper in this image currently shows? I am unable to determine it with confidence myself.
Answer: 6.2 mm
